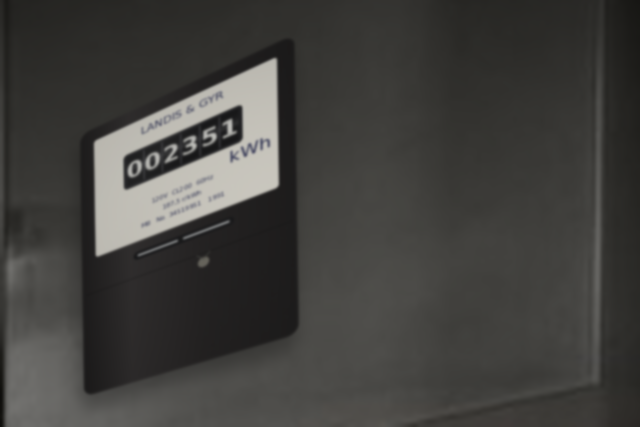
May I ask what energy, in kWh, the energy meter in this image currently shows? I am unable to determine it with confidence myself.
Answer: 2351 kWh
